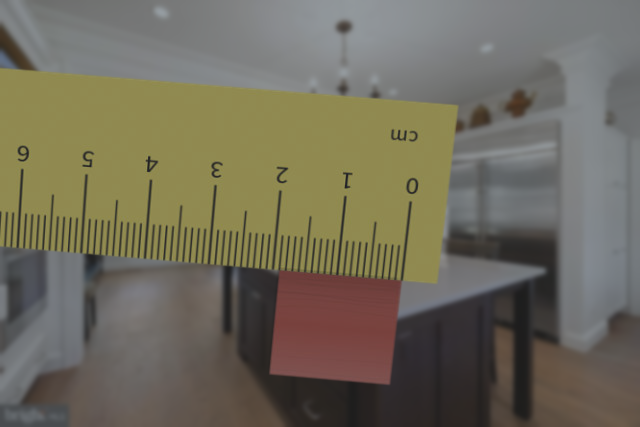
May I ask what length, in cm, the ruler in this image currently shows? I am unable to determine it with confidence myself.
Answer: 1.9 cm
